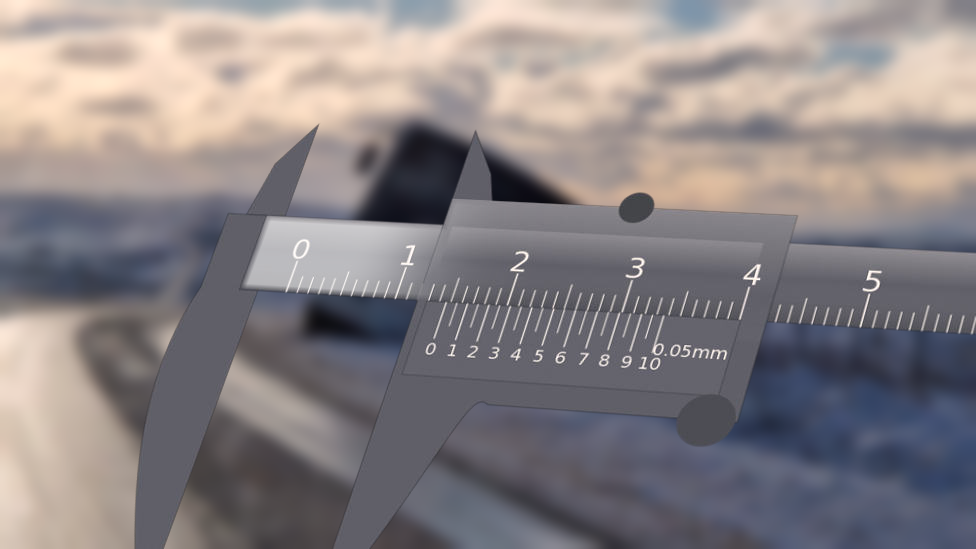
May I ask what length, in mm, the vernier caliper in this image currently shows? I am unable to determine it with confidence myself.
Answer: 14.6 mm
